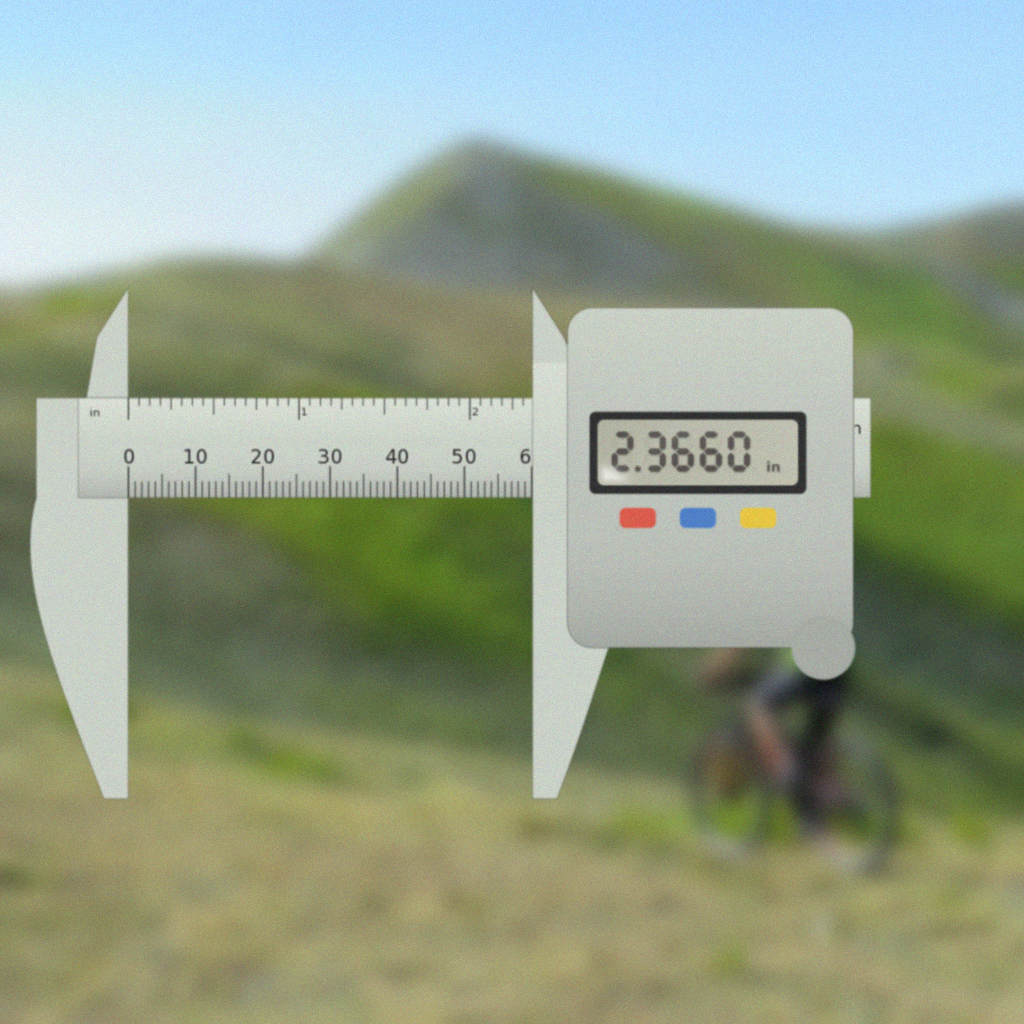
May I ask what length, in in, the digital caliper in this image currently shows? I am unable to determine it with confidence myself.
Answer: 2.3660 in
